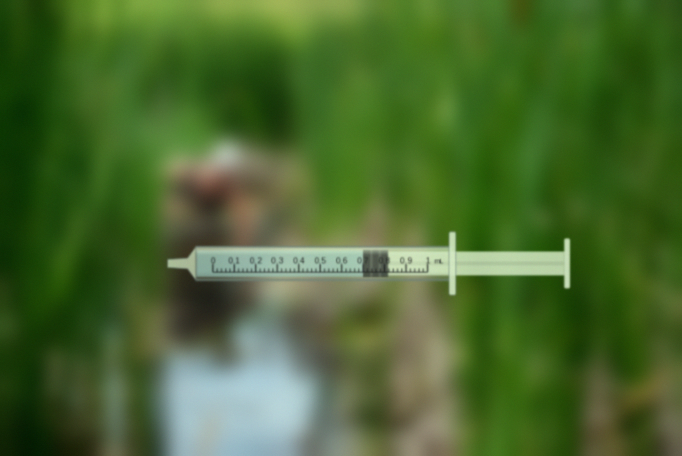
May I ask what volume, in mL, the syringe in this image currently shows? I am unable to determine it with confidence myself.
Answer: 0.7 mL
